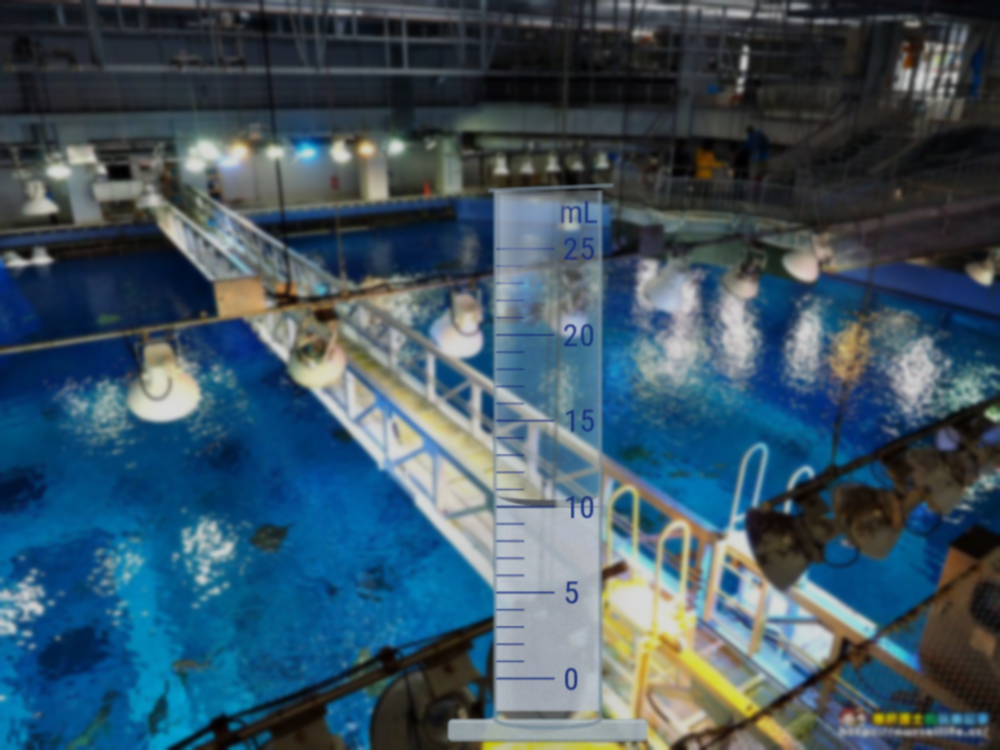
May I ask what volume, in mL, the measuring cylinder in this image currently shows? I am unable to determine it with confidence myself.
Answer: 10 mL
